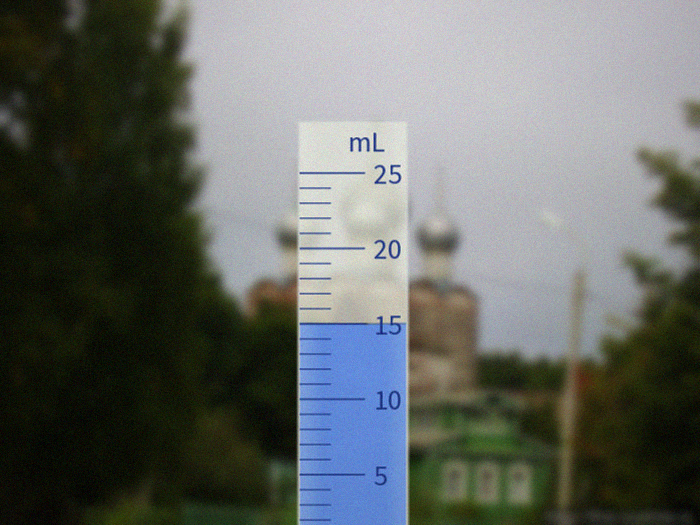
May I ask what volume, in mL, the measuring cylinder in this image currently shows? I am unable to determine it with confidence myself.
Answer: 15 mL
